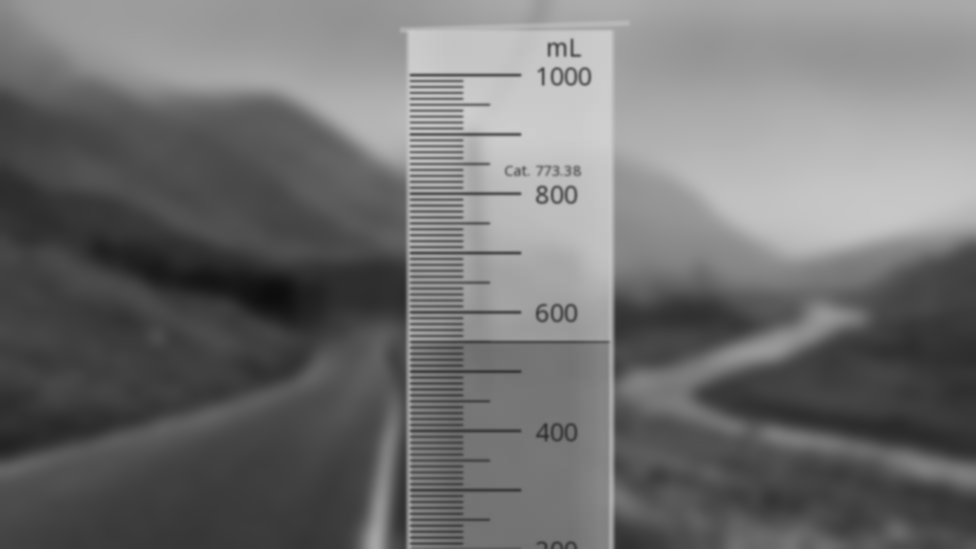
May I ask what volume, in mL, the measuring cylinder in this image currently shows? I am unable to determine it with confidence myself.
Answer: 550 mL
